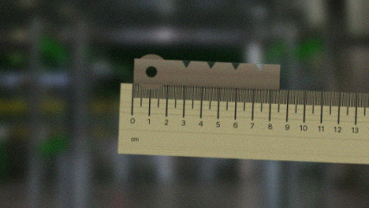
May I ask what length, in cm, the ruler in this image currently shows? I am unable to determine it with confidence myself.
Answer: 8.5 cm
